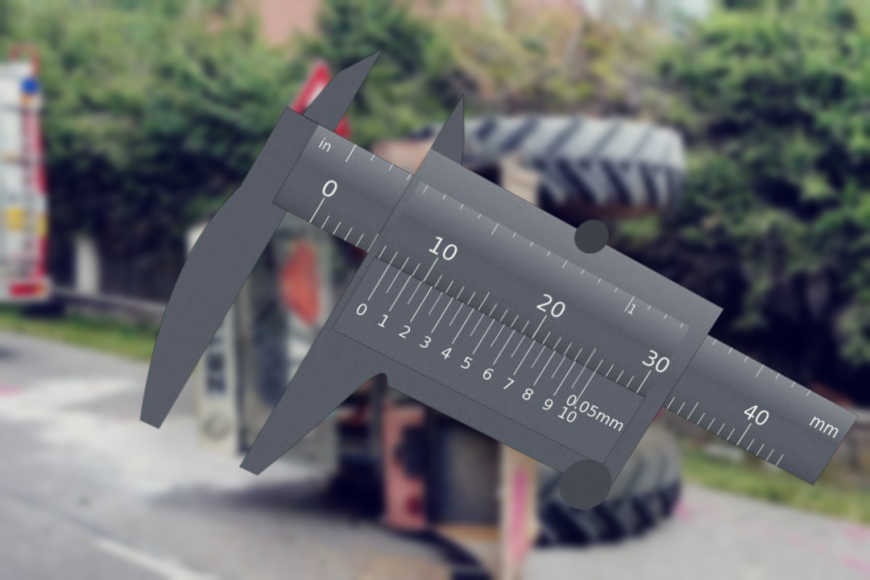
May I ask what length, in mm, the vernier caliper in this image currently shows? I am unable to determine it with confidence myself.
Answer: 7.0 mm
